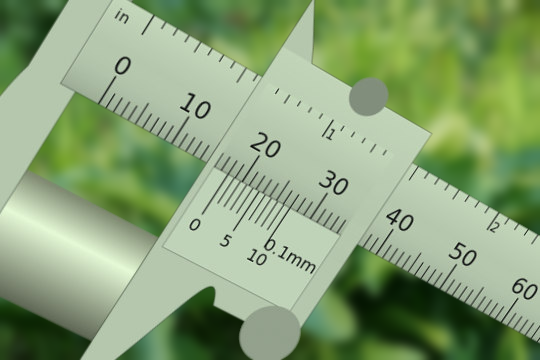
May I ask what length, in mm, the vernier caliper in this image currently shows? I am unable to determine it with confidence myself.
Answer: 18.0 mm
